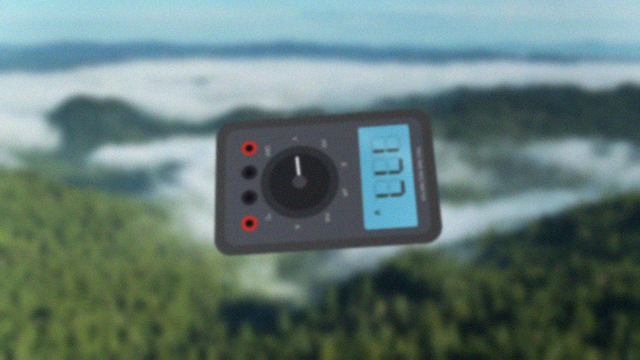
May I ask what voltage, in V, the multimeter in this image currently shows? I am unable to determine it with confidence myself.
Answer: 177 V
